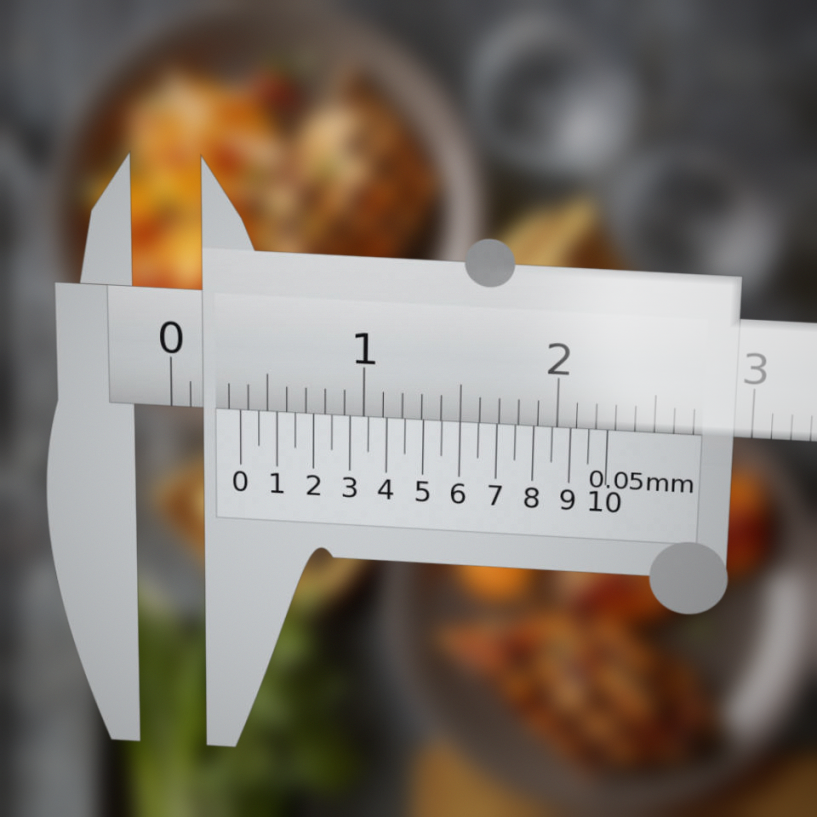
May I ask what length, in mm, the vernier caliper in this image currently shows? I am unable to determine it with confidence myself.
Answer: 3.6 mm
